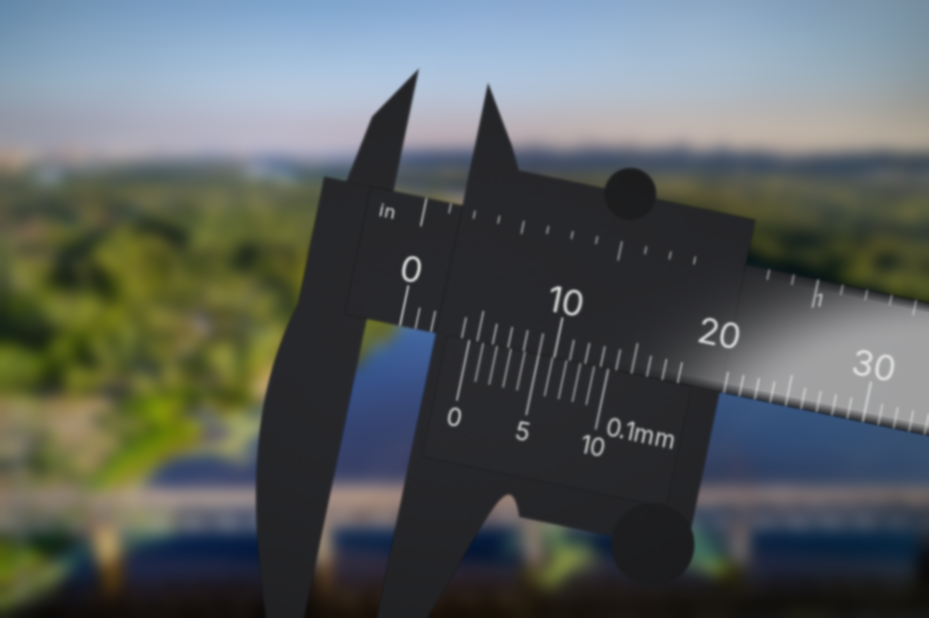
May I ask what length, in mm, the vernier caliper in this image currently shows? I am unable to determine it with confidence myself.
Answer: 4.5 mm
